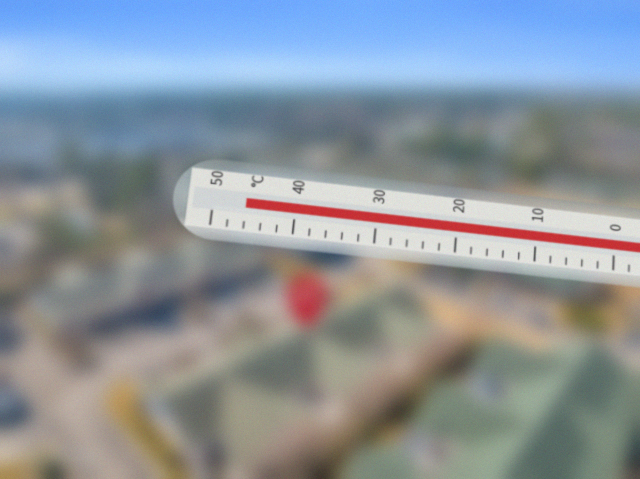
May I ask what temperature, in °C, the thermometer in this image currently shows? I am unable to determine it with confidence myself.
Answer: 46 °C
